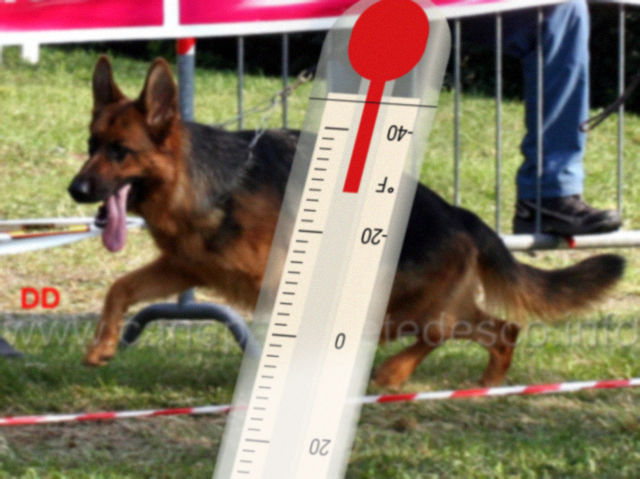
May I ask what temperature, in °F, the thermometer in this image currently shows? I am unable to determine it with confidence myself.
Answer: -28 °F
